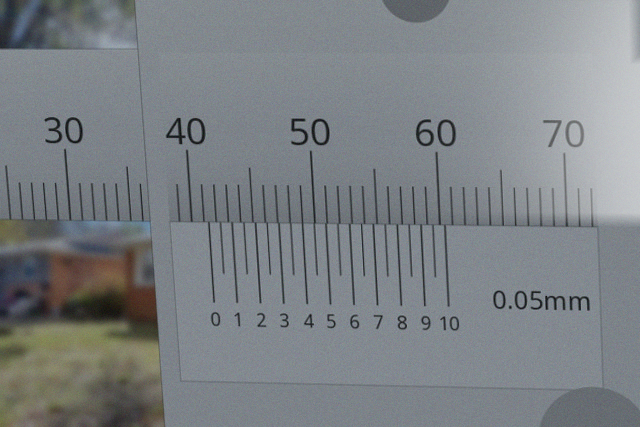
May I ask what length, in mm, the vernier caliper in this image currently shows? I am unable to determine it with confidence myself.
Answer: 41.4 mm
